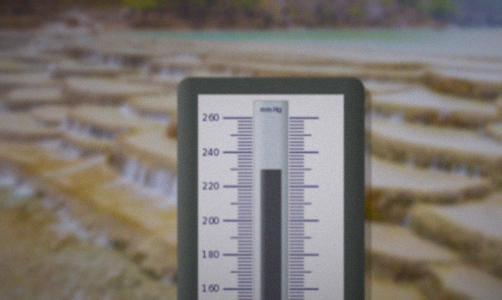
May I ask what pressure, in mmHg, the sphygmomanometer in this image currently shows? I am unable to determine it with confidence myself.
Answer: 230 mmHg
